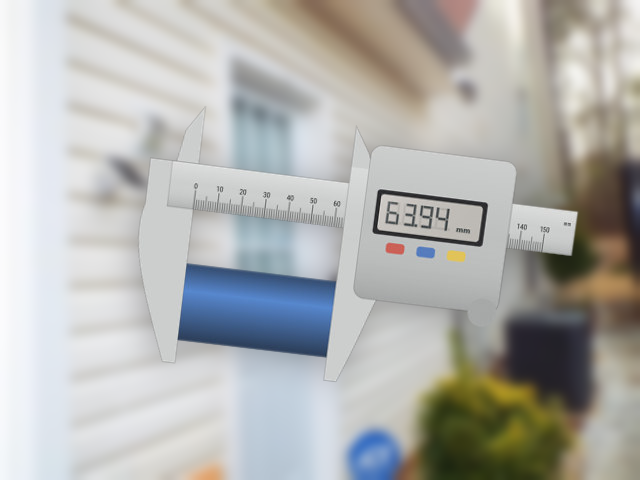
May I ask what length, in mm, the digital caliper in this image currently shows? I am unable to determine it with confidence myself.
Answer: 63.94 mm
